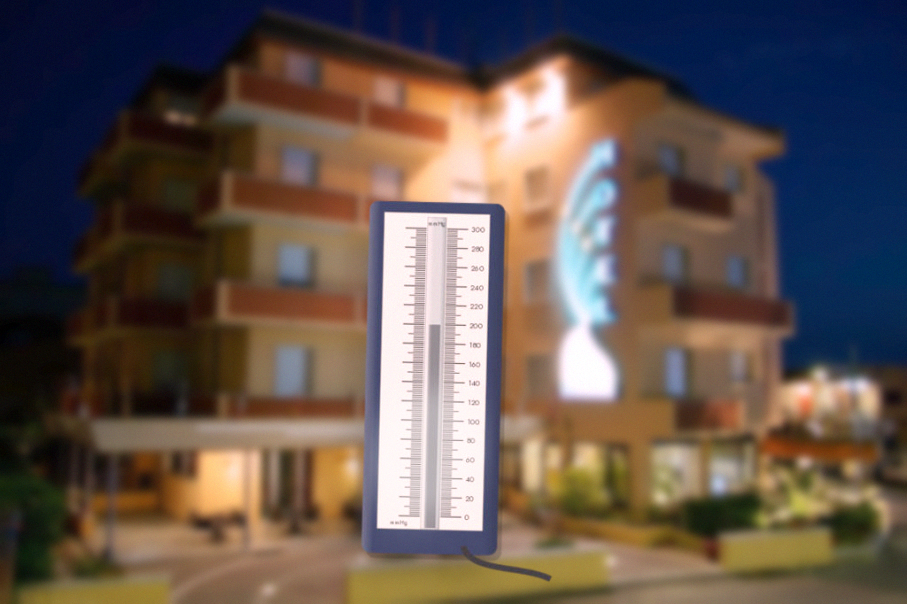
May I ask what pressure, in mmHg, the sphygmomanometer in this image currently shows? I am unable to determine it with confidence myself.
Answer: 200 mmHg
